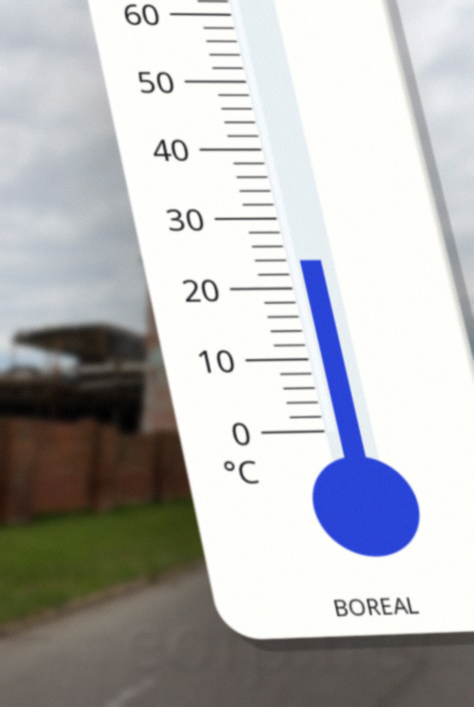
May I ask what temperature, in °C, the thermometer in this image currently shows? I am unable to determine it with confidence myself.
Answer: 24 °C
